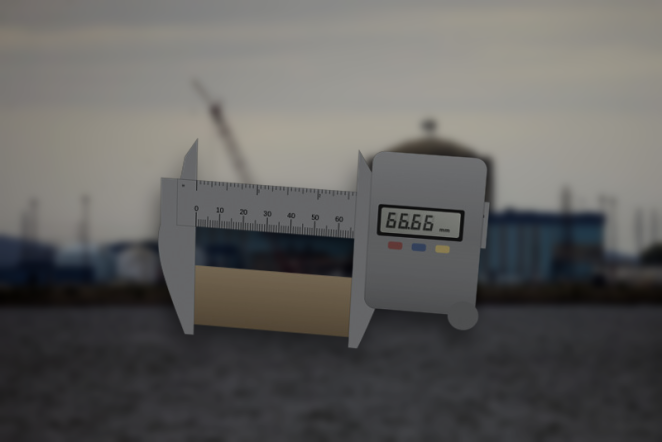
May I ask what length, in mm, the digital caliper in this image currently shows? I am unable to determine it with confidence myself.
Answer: 66.66 mm
